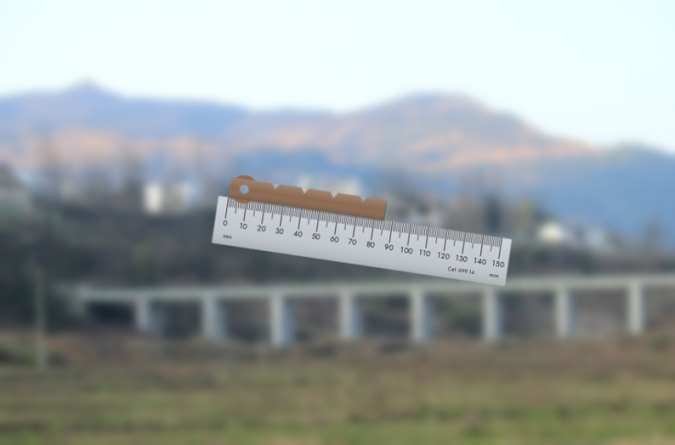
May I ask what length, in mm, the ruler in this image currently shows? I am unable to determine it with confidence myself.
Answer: 85 mm
